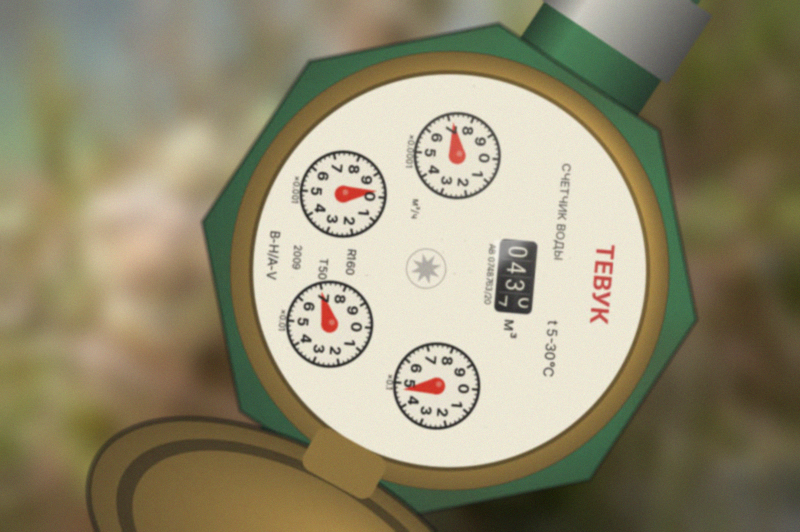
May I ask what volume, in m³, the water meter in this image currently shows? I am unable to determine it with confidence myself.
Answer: 436.4697 m³
